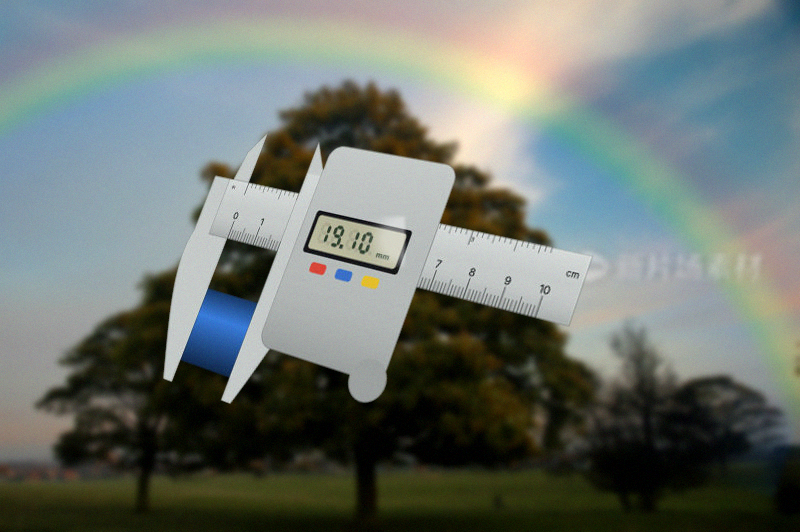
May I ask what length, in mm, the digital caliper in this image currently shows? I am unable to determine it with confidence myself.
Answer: 19.10 mm
